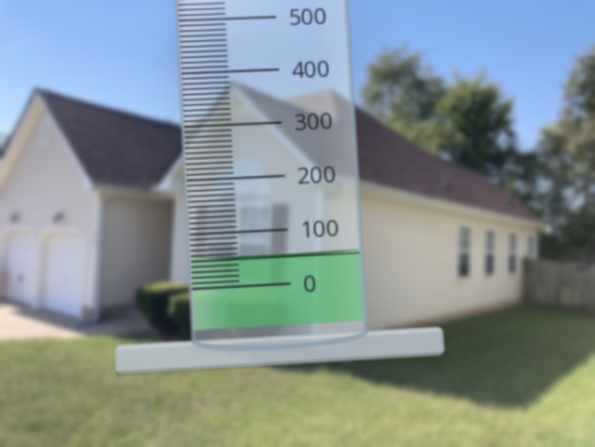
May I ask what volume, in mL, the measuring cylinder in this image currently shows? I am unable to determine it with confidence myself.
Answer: 50 mL
